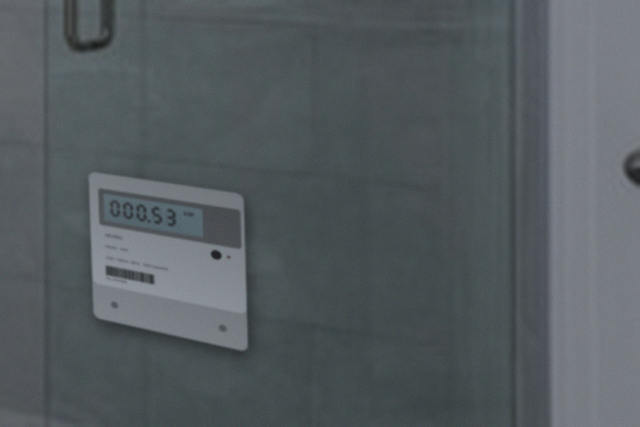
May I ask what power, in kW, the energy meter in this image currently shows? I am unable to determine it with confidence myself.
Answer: 0.53 kW
